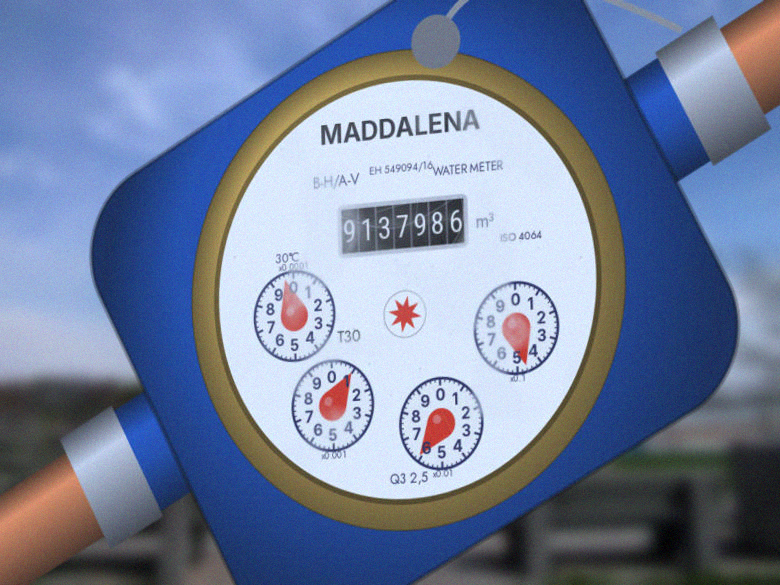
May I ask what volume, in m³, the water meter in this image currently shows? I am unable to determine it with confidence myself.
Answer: 9137986.4609 m³
